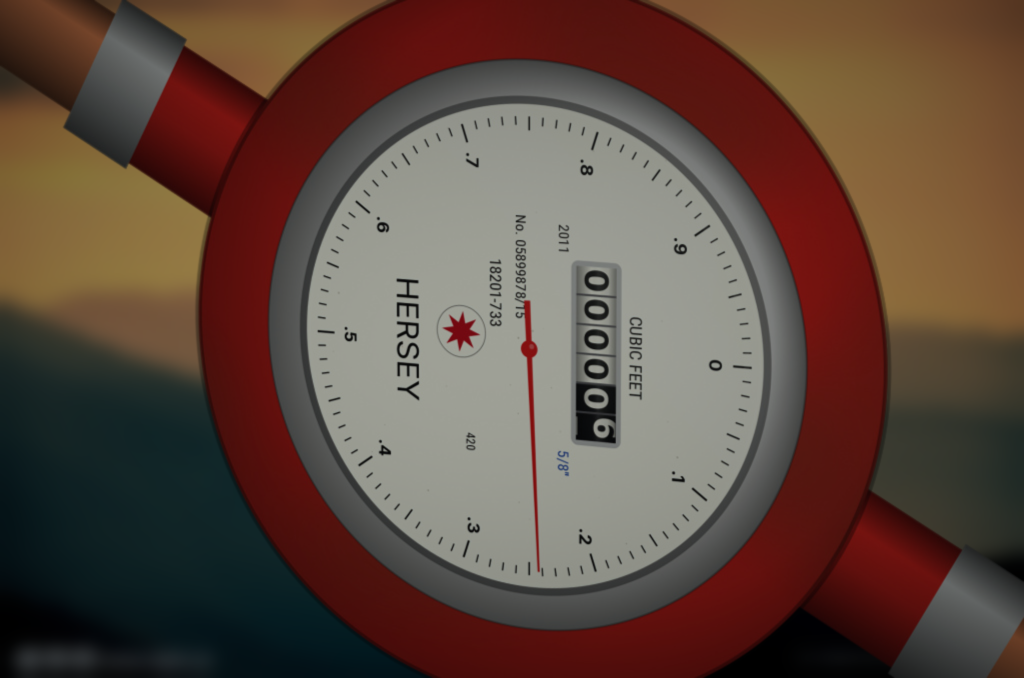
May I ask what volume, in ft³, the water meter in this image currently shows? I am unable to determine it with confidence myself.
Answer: 6.24 ft³
